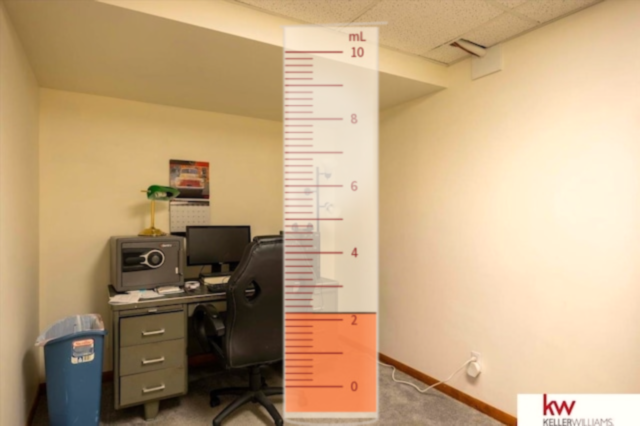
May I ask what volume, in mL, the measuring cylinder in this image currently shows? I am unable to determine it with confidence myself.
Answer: 2.2 mL
